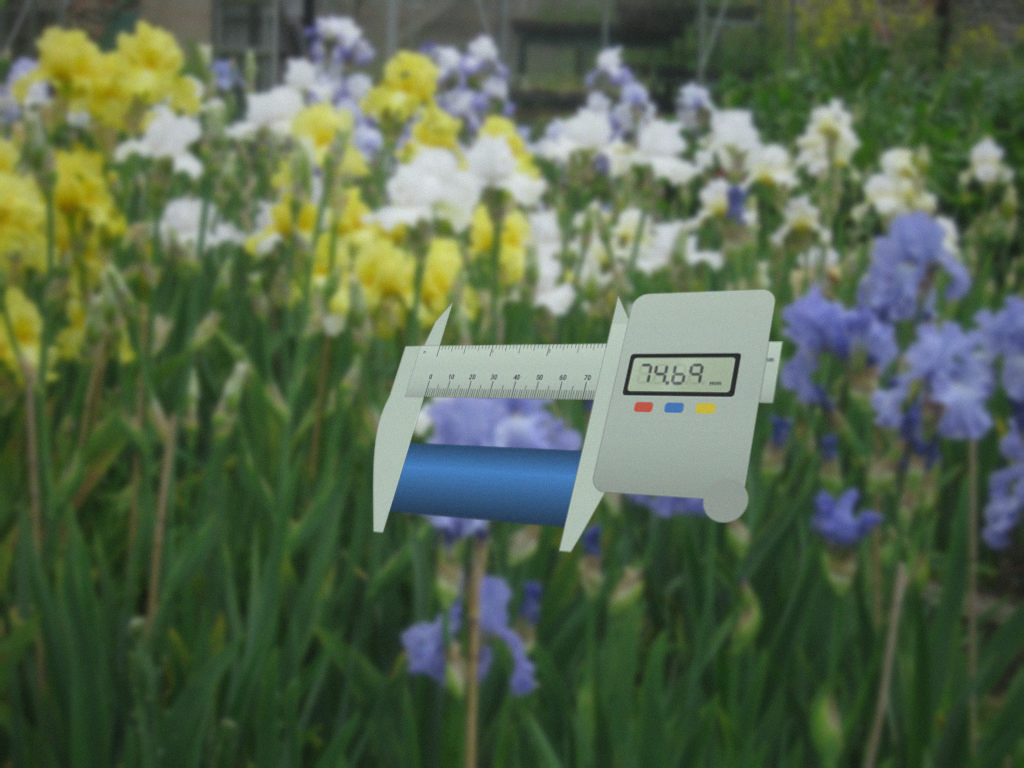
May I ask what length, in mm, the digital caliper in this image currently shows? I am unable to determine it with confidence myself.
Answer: 74.69 mm
